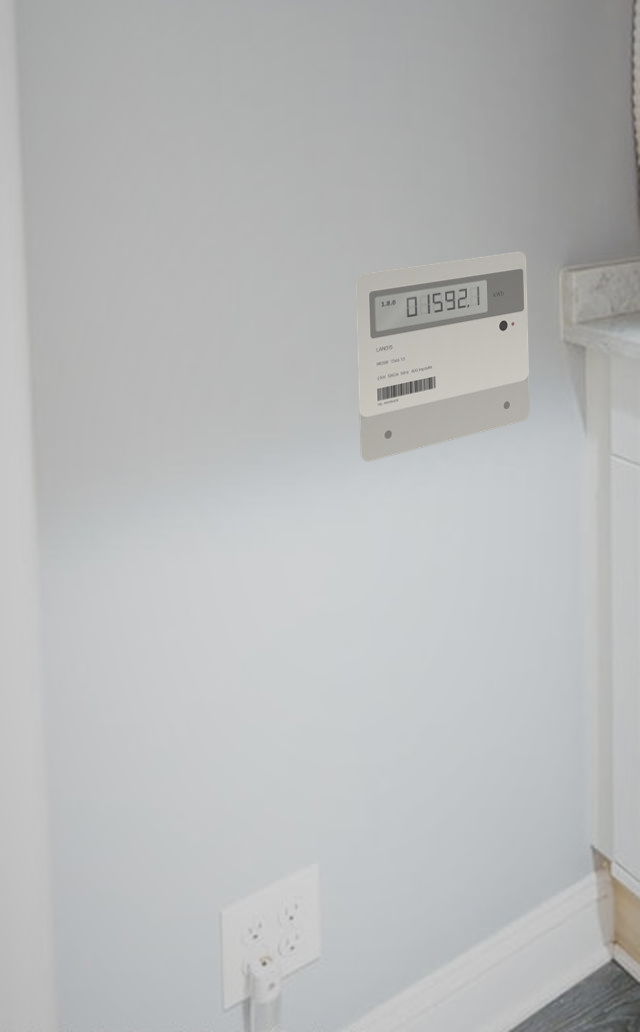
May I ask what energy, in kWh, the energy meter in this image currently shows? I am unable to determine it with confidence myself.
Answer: 1592.1 kWh
